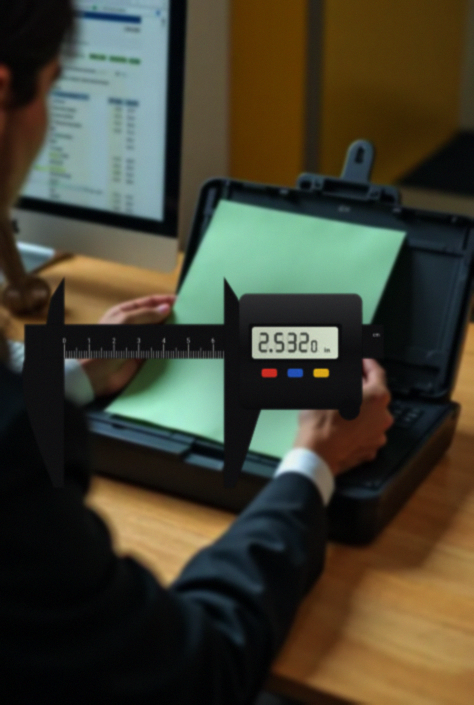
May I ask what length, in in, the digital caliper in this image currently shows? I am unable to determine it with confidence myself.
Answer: 2.5320 in
